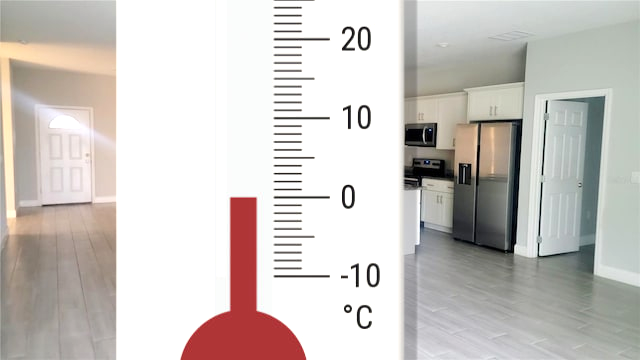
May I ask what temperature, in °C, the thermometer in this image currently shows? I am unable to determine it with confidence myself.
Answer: 0 °C
